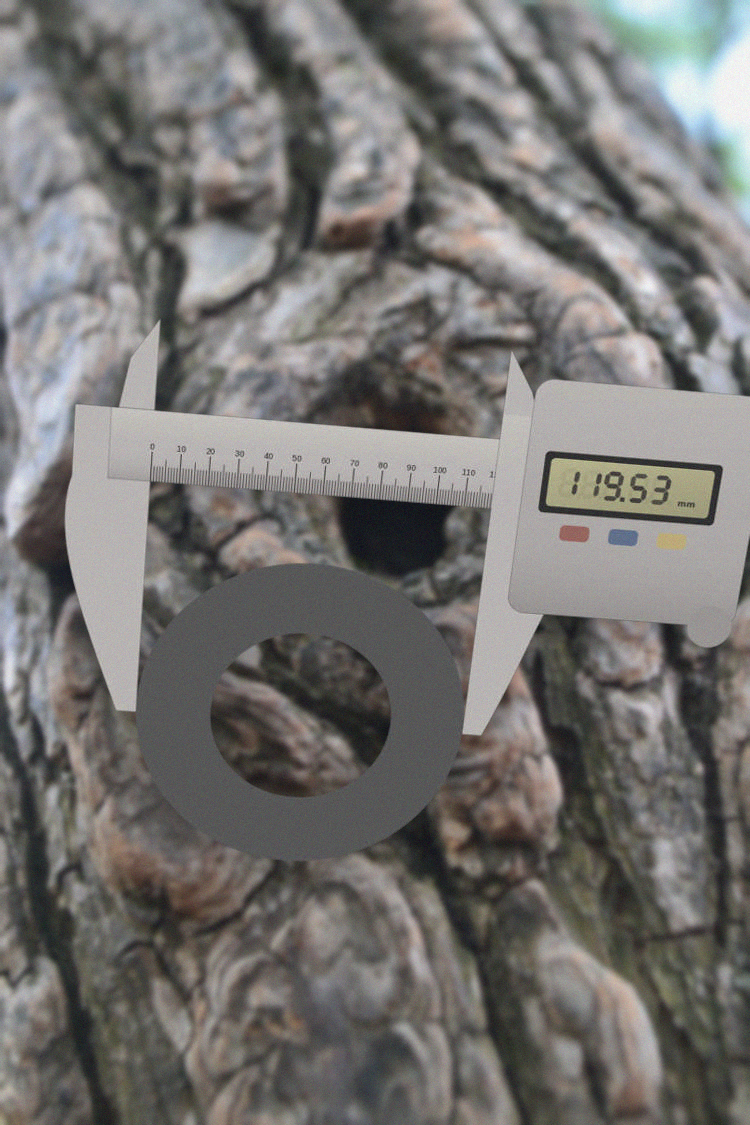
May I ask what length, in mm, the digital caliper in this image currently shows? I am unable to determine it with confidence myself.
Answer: 119.53 mm
